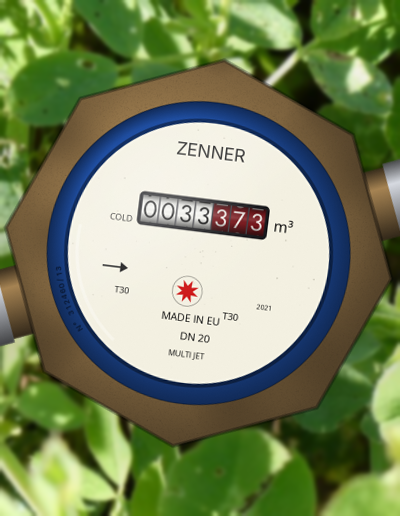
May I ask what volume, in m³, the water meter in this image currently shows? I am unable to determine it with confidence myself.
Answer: 33.373 m³
